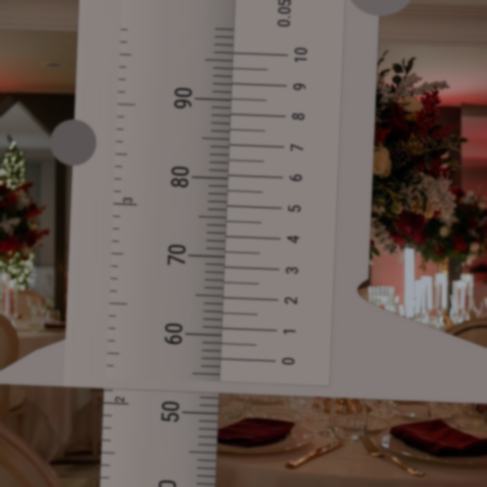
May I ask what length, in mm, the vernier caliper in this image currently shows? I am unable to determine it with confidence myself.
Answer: 57.0 mm
